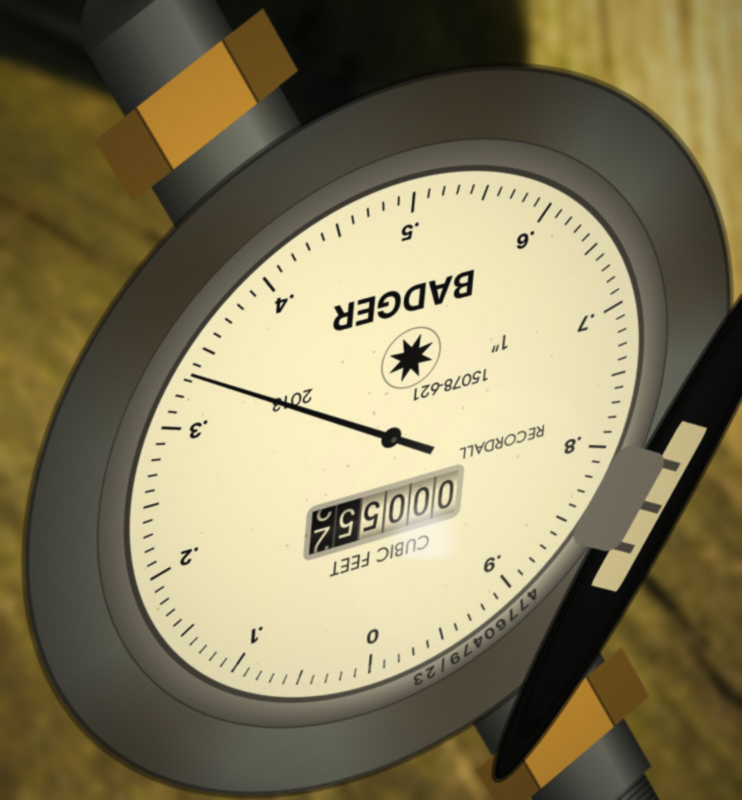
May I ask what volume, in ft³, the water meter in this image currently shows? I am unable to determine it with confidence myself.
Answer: 552.33 ft³
